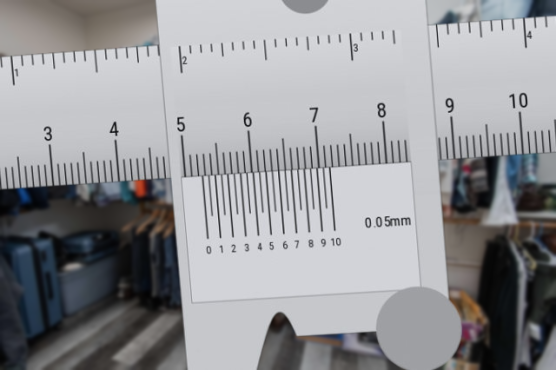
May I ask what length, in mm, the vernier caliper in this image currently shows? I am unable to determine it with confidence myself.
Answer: 52.6 mm
